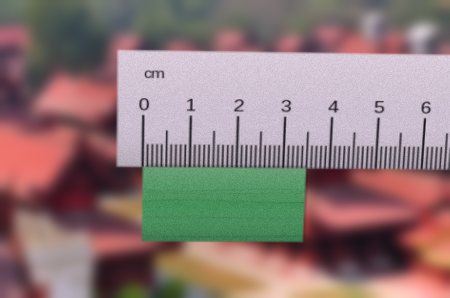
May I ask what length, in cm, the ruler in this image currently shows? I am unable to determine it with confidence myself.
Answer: 3.5 cm
